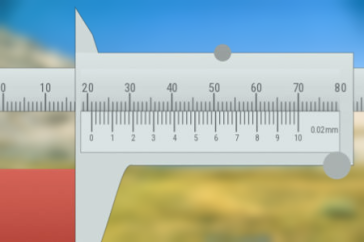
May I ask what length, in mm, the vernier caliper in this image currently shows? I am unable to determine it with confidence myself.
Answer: 21.0 mm
